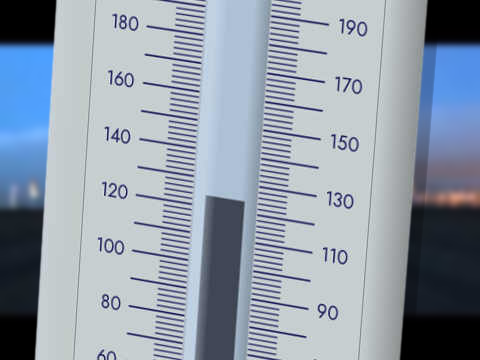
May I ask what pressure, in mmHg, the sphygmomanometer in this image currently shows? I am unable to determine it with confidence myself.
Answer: 124 mmHg
